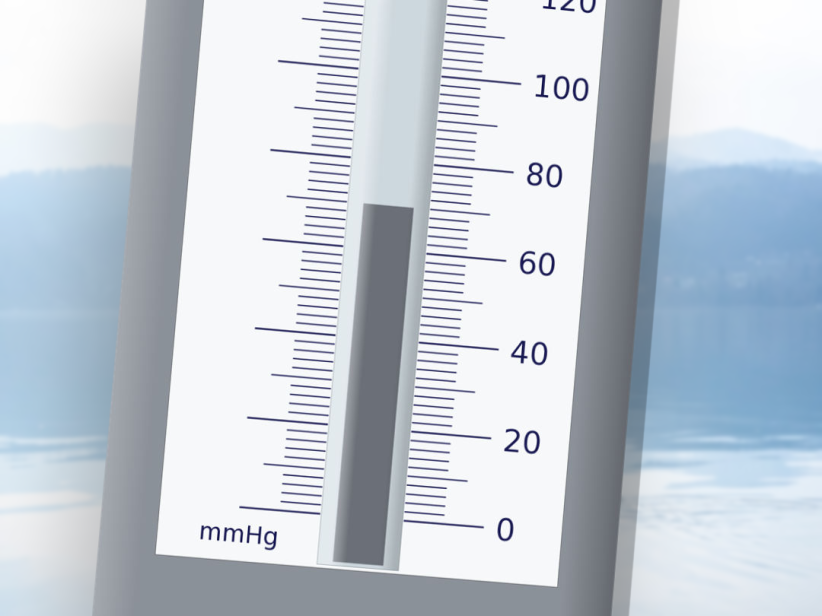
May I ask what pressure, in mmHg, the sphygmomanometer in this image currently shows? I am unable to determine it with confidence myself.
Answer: 70 mmHg
